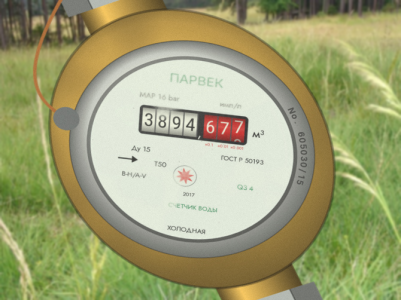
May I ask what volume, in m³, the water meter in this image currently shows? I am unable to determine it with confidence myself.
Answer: 3894.677 m³
